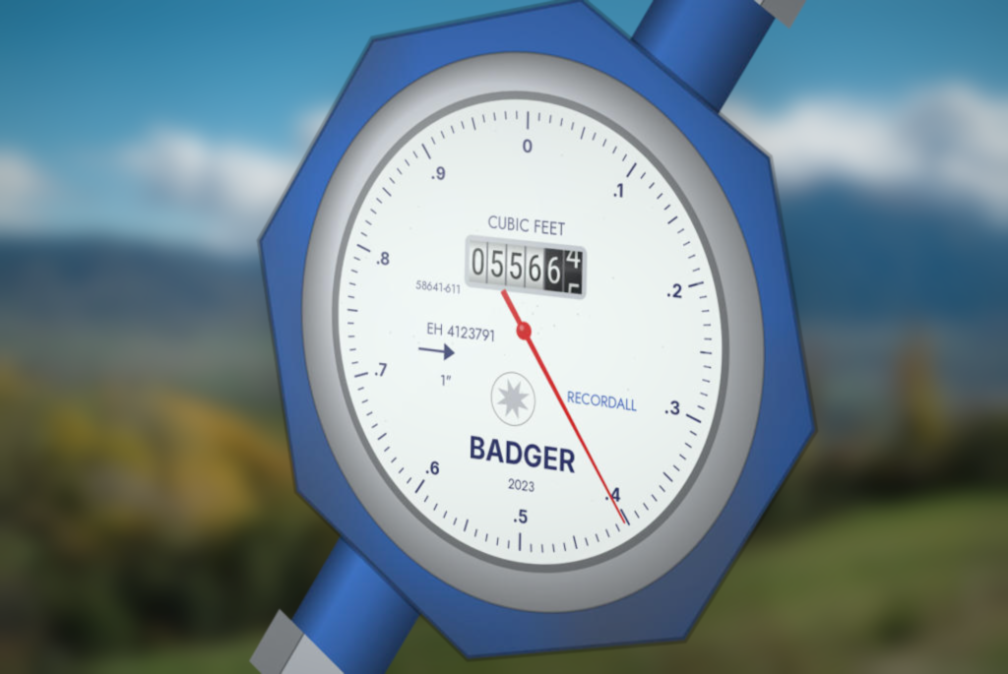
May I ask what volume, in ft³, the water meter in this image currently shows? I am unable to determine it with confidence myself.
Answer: 55664.40 ft³
